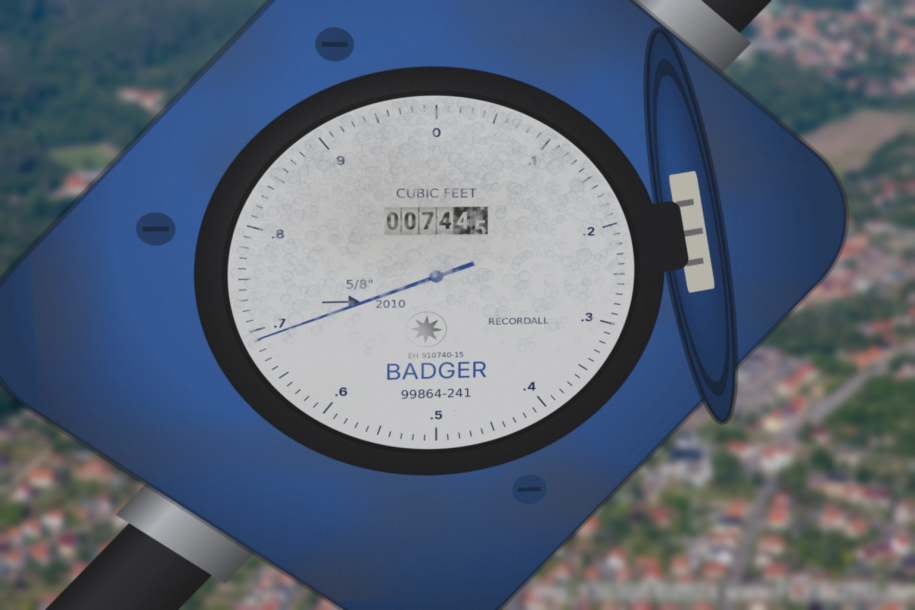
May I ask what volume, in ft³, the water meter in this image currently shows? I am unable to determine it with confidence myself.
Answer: 7444.69 ft³
